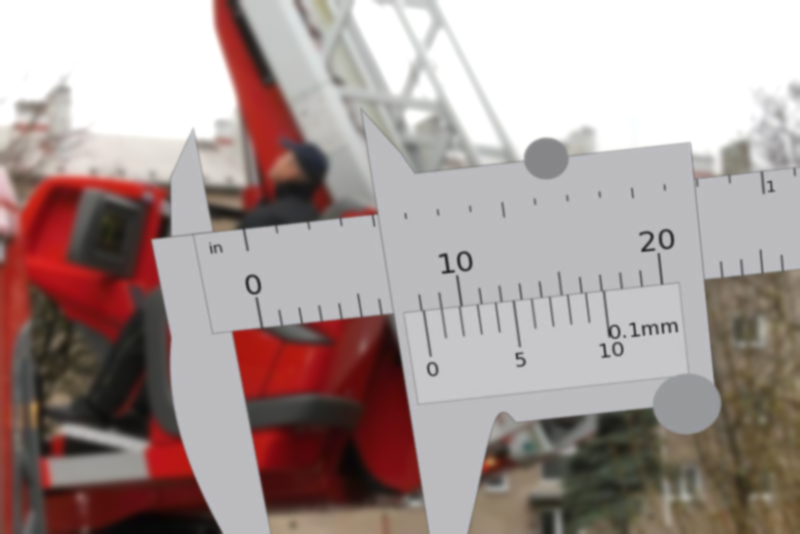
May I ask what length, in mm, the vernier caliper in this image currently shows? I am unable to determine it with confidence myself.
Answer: 8.1 mm
